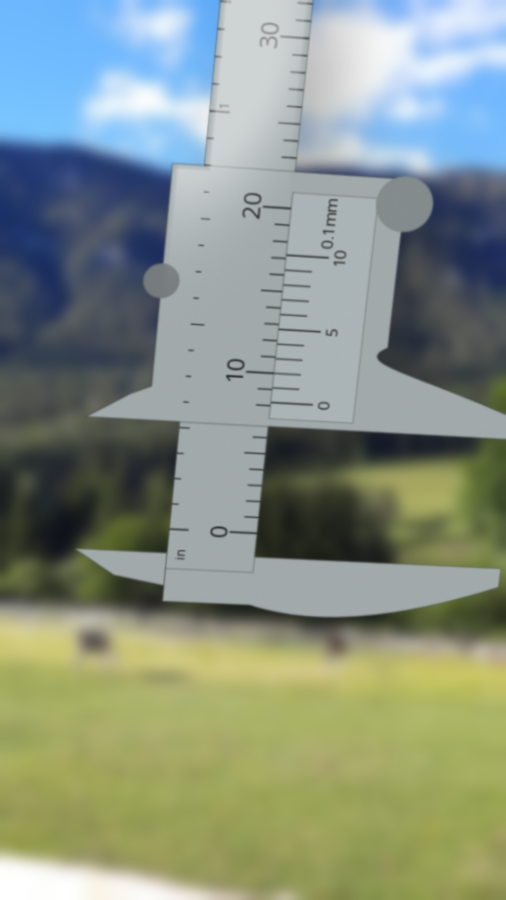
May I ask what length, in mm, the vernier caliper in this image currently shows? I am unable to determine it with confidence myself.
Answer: 8.2 mm
